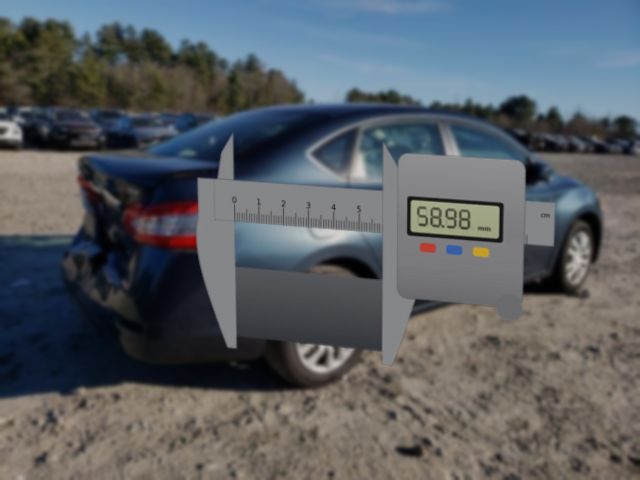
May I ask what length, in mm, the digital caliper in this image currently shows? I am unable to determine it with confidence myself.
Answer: 58.98 mm
